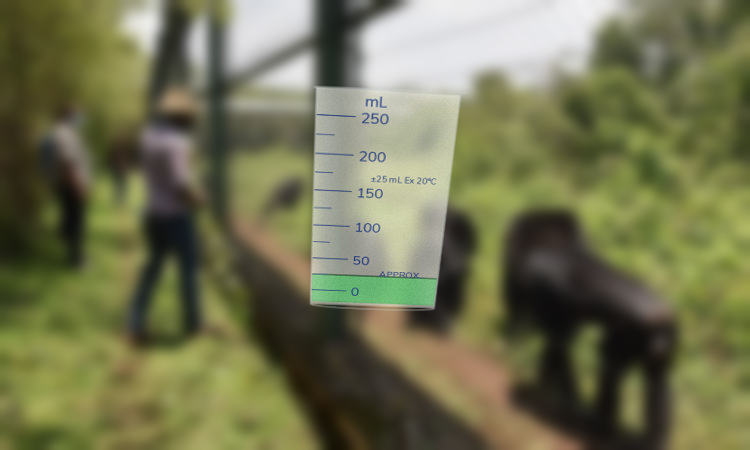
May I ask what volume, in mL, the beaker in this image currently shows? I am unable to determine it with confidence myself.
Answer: 25 mL
